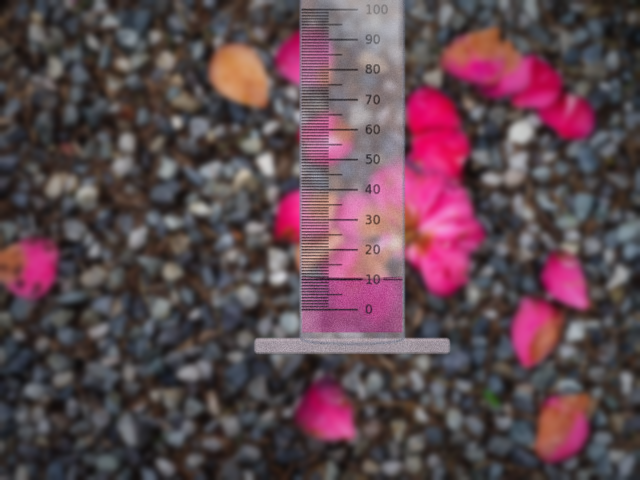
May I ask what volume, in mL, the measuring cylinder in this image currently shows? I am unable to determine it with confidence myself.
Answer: 10 mL
